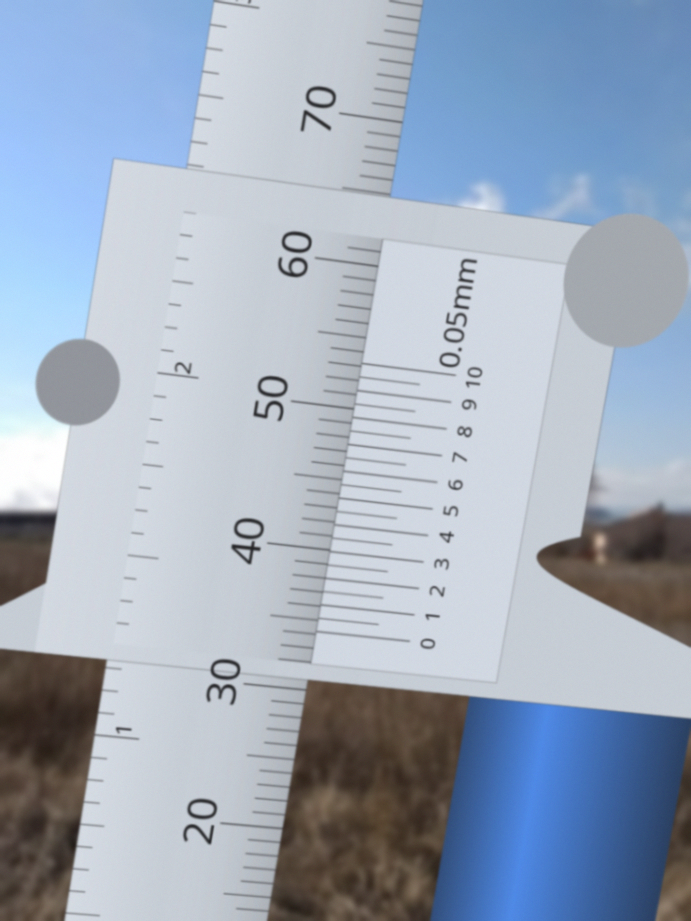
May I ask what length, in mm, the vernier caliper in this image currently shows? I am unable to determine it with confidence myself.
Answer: 34.2 mm
